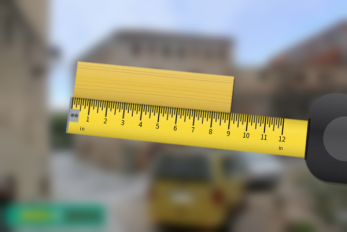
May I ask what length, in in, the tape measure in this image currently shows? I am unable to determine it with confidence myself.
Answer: 9 in
